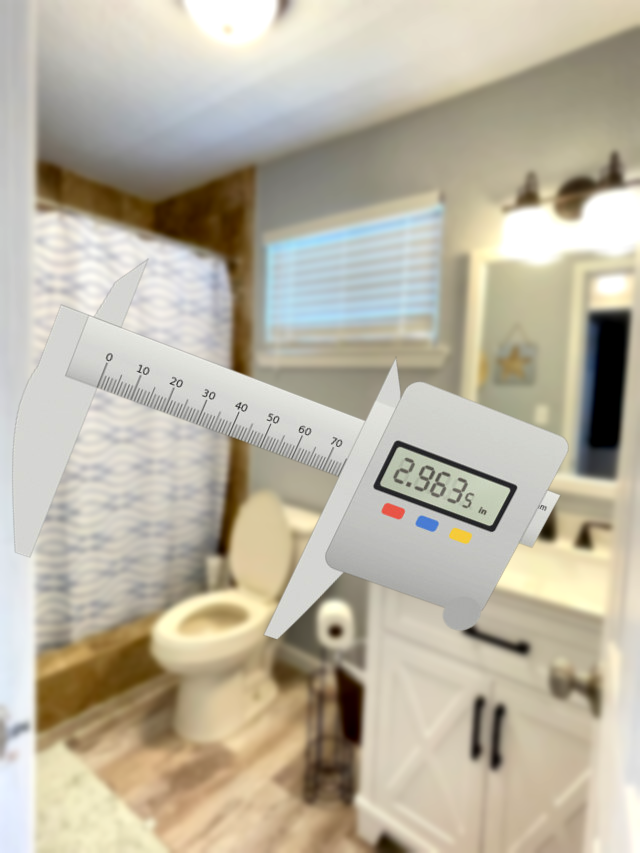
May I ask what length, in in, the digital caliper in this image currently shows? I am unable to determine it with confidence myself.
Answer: 2.9635 in
